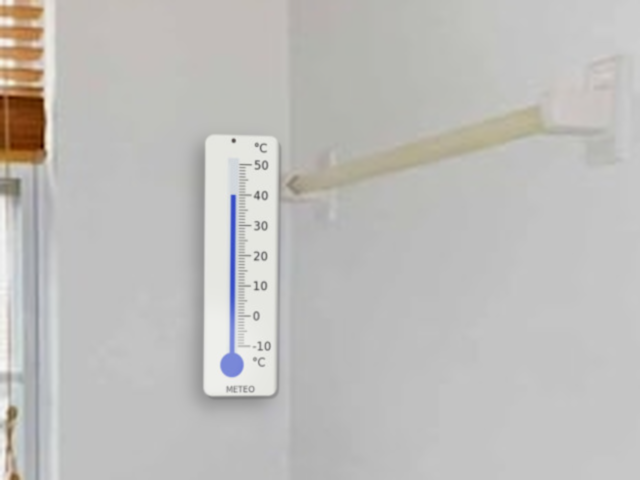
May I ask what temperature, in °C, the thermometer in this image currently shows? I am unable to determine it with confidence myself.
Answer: 40 °C
